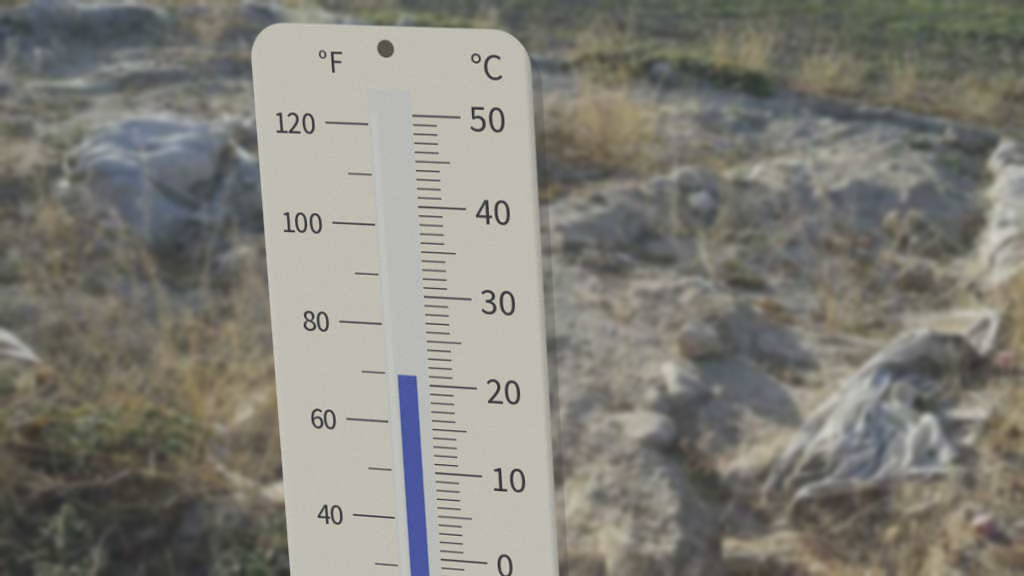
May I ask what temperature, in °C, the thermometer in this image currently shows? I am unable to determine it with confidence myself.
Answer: 21 °C
